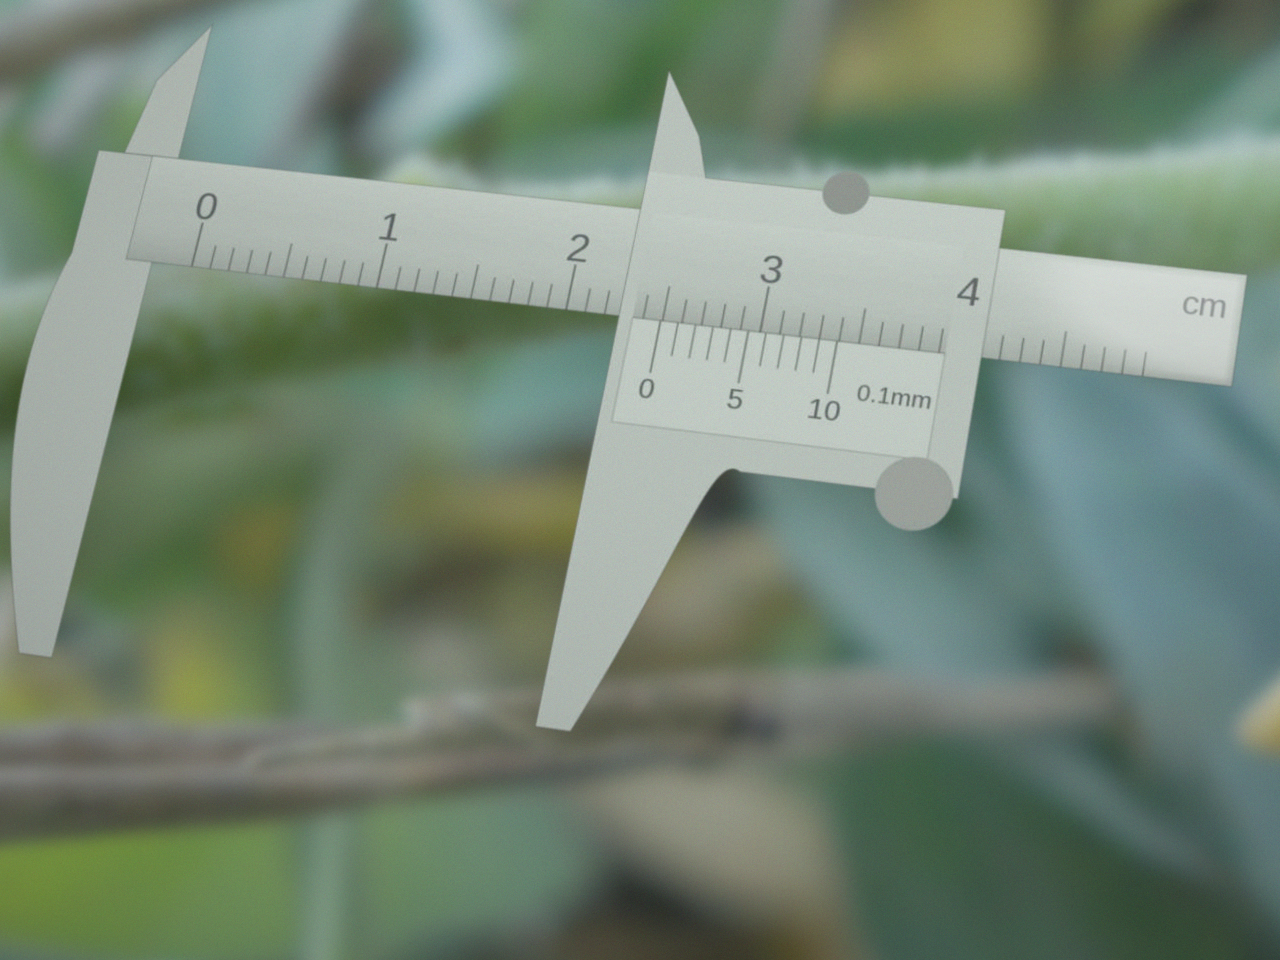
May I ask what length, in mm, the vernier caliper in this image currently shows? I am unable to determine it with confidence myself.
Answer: 24.9 mm
